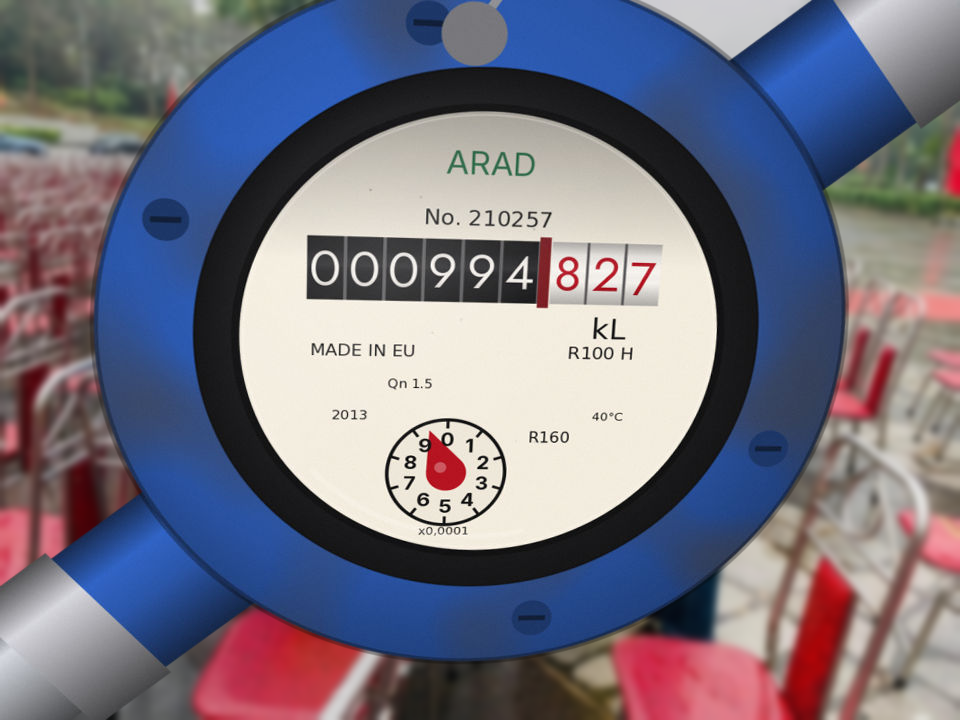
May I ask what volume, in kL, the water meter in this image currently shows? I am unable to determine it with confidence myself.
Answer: 994.8269 kL
